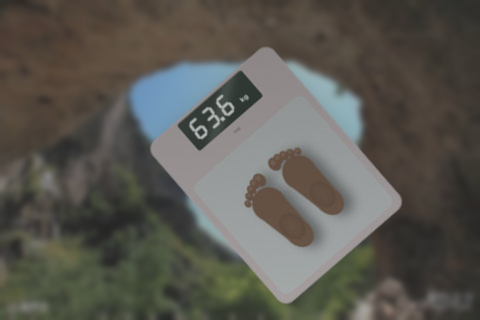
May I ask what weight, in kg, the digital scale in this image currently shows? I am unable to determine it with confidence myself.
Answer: 63.6 kg
